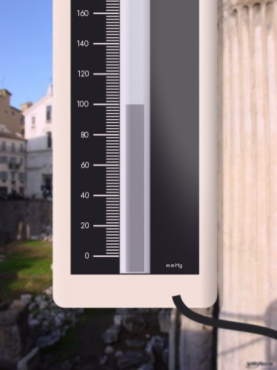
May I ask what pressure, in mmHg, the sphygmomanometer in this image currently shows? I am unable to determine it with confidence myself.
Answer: 100 mmHg
